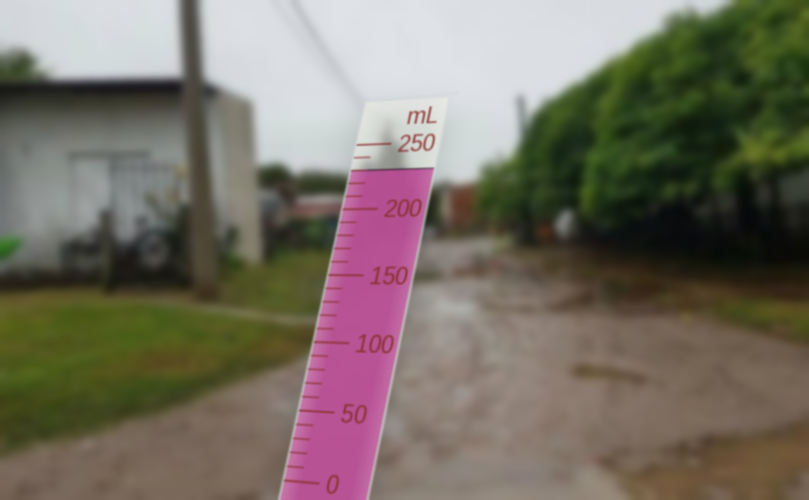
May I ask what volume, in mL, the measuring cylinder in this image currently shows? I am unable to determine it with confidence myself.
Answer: 230 mL
